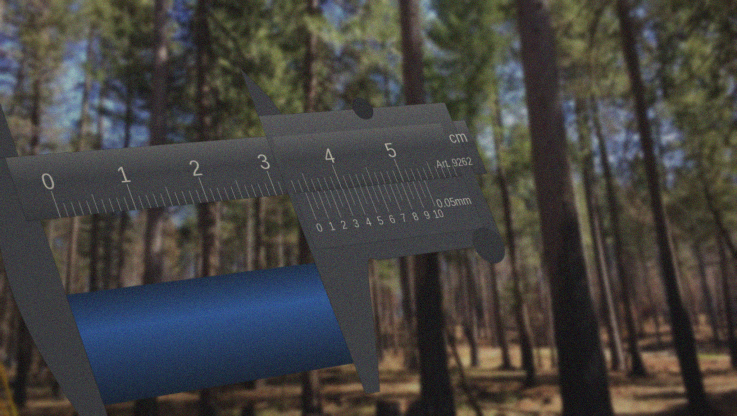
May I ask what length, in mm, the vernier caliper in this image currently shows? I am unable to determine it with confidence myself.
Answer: 34.4 mm
